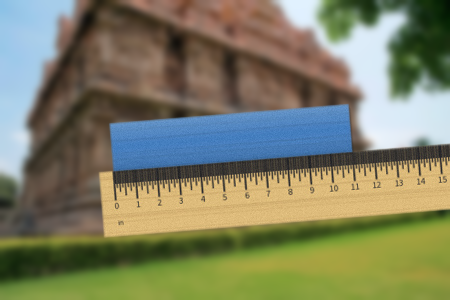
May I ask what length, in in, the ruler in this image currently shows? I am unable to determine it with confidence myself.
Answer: 11 in
